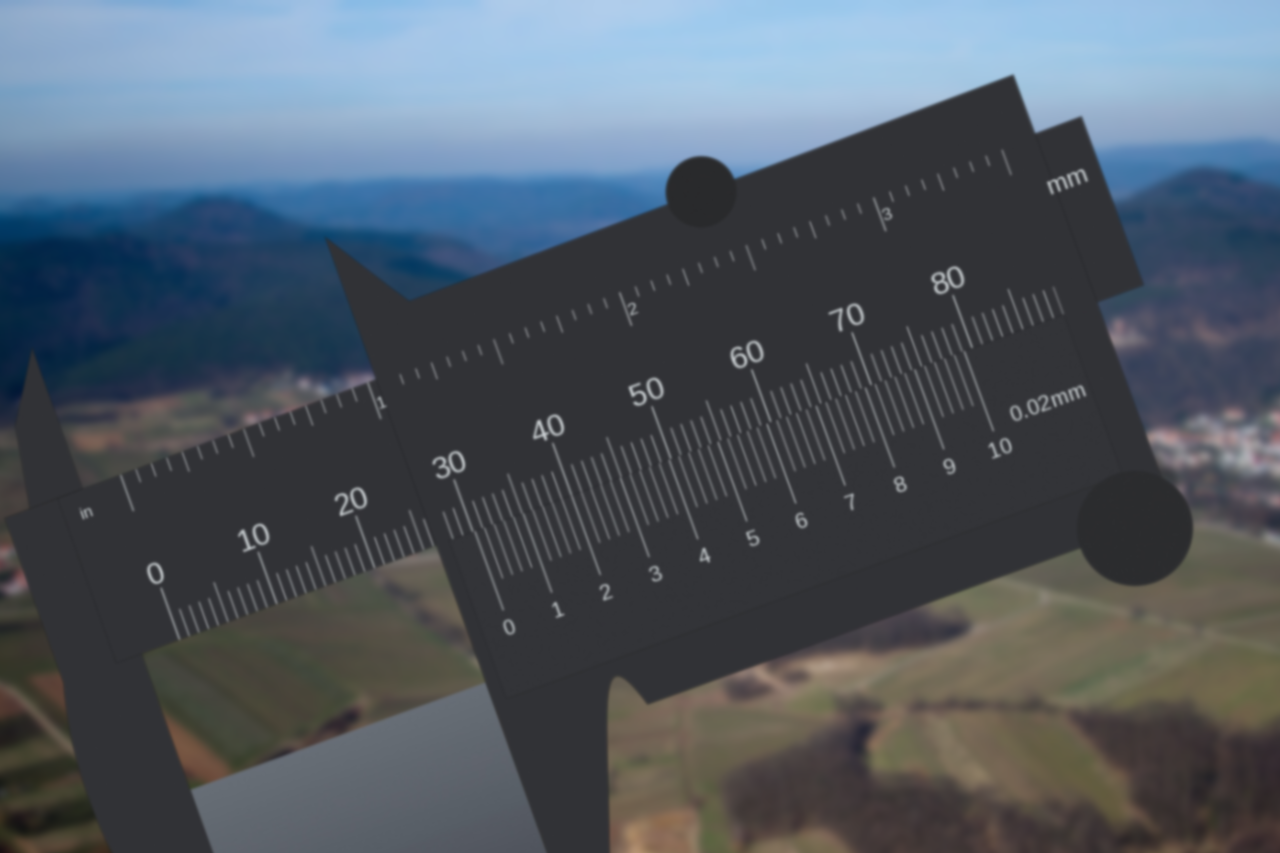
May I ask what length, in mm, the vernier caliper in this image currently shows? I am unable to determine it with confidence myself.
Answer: 30.2 mm
